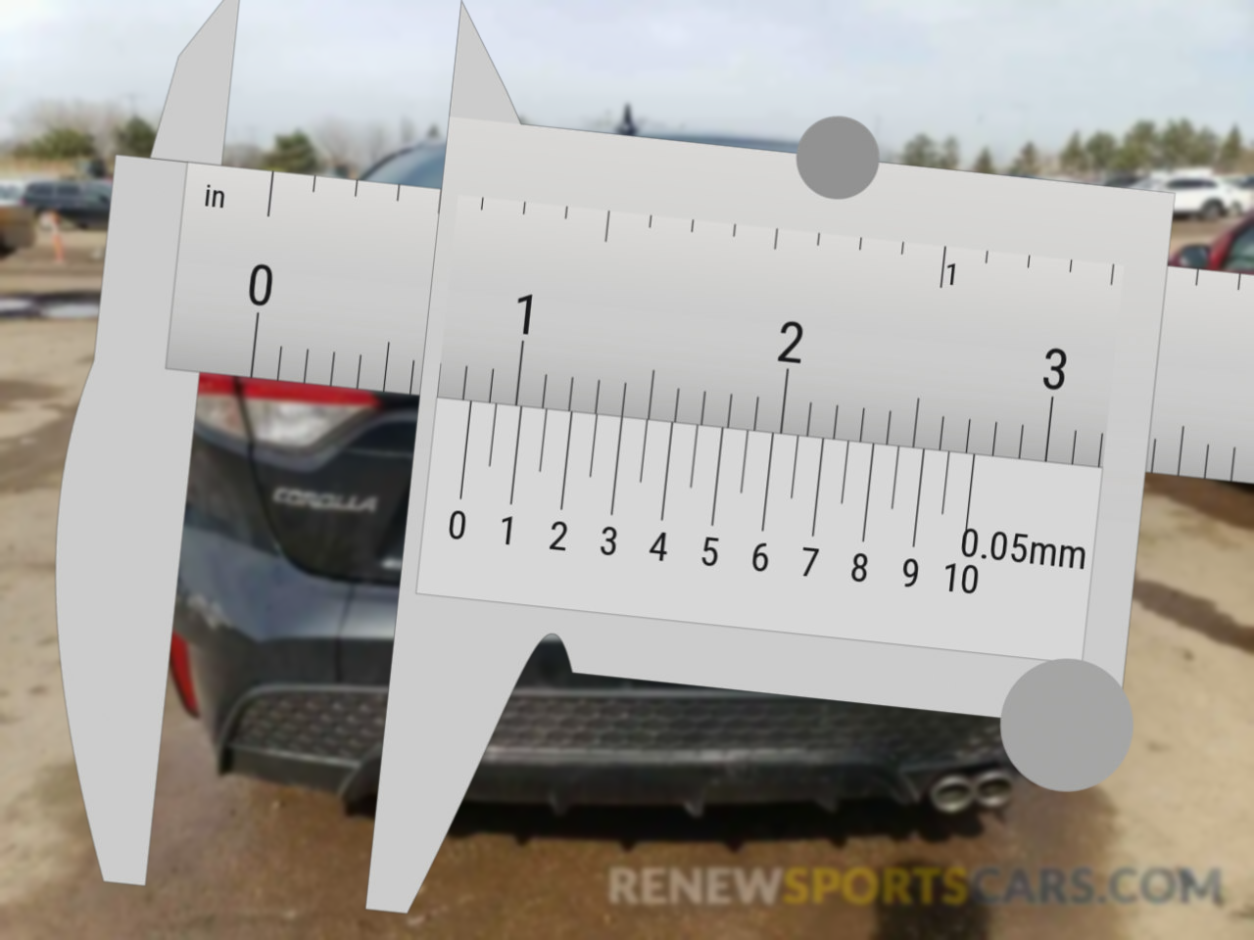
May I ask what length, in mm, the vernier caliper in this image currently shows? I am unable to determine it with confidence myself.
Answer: 8.30 mm
